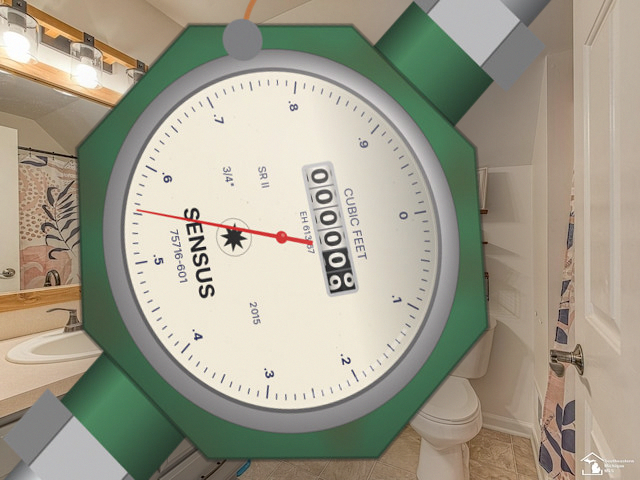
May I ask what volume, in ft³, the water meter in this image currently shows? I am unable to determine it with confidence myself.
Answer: 8.55 ft³
